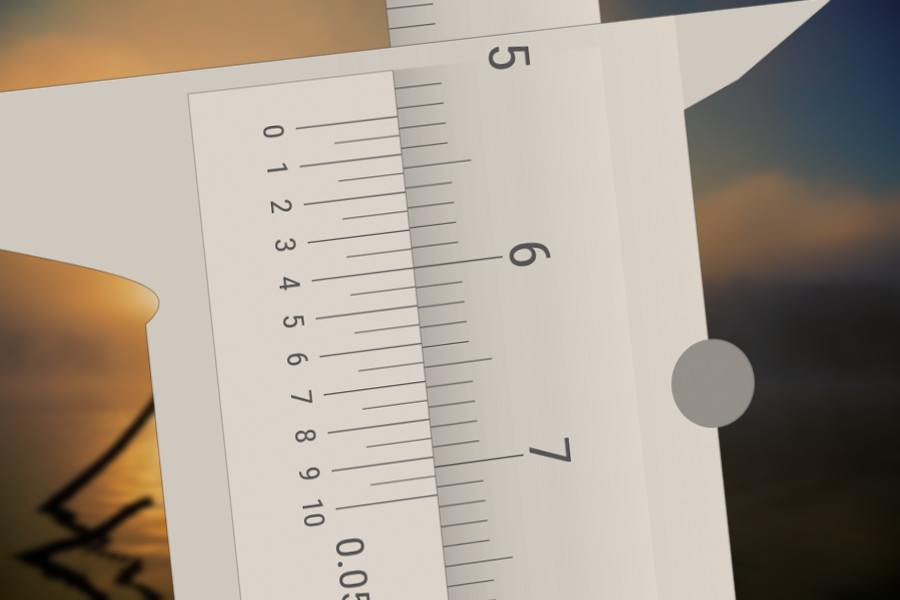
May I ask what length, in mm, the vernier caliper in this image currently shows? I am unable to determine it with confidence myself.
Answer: 52.4 mm
